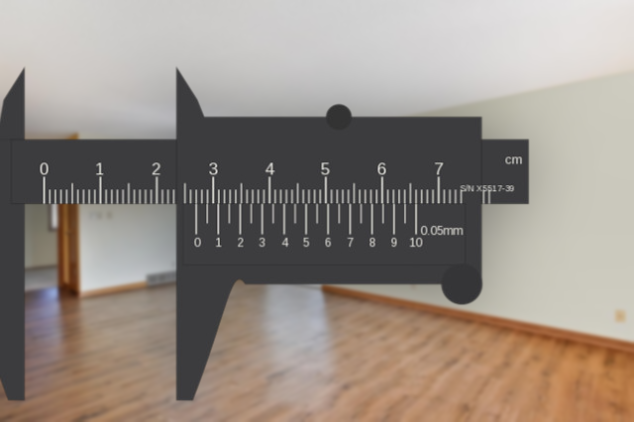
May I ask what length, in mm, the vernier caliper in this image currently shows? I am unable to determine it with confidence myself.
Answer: 27.0 mm
